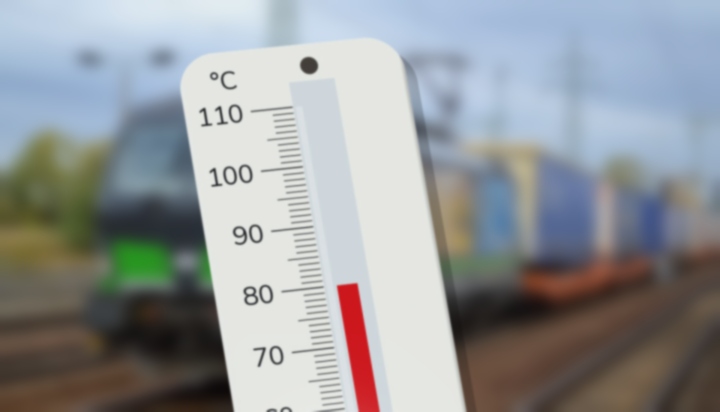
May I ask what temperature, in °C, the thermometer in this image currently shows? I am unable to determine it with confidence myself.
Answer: 80 °C
